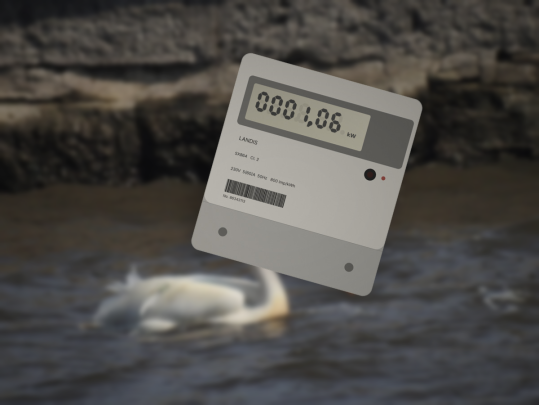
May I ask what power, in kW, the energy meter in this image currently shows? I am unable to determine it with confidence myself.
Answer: 1.06 kW
